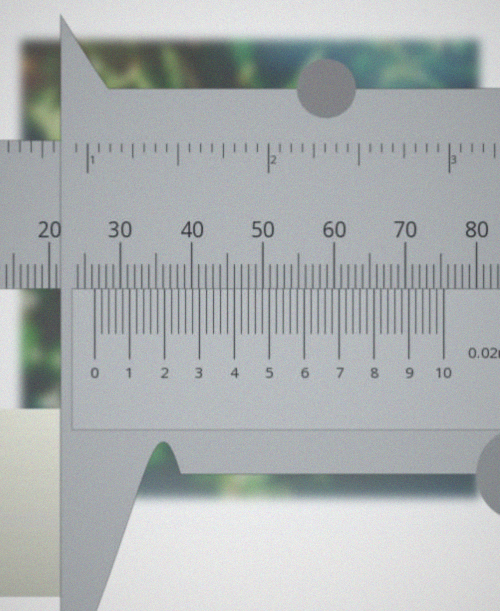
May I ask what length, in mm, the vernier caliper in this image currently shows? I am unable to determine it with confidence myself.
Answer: 26.4 mm
